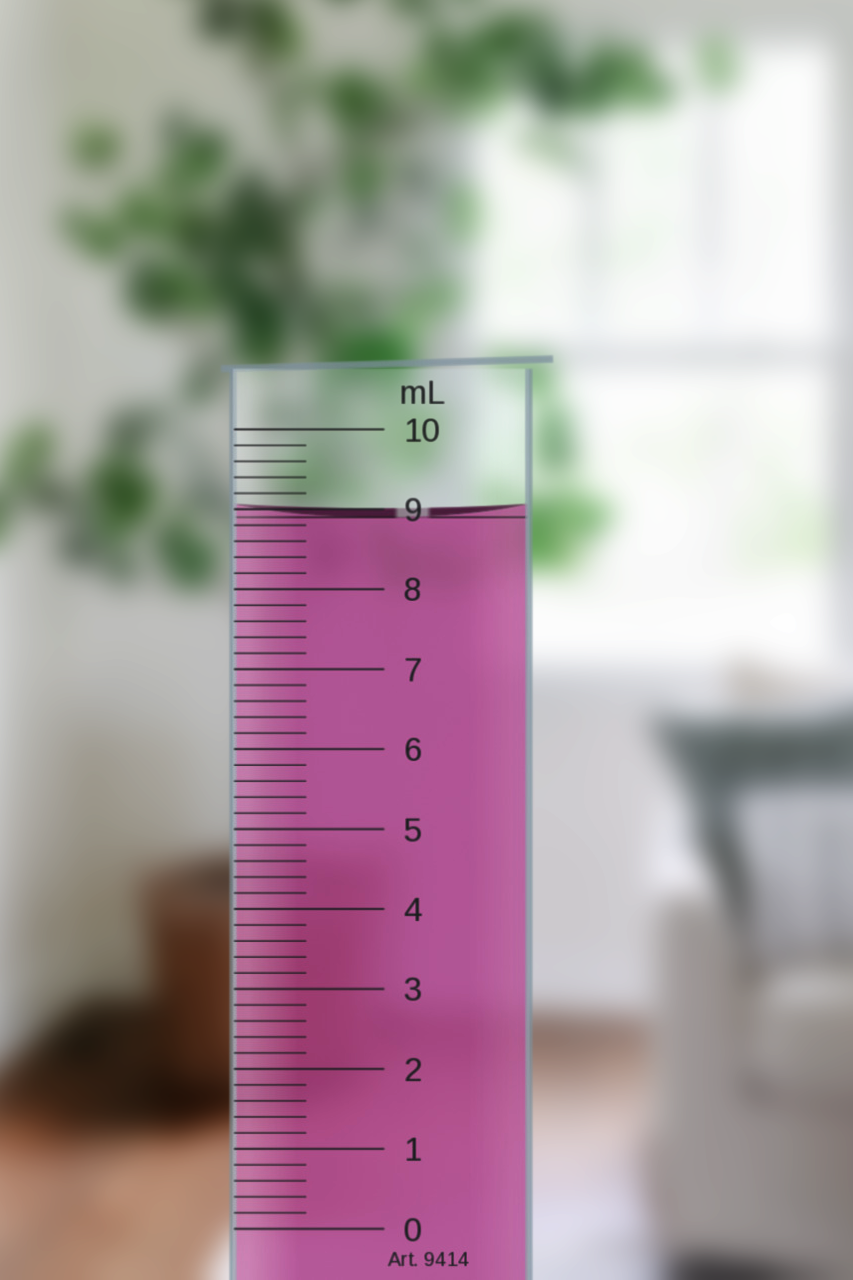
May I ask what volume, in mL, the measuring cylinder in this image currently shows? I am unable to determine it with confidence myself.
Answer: 8.9 mL
